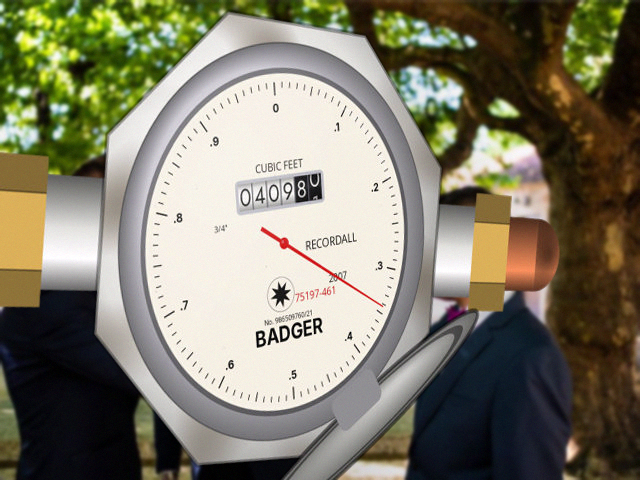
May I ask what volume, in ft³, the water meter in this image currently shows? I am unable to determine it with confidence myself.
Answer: 40980.34 ft³
